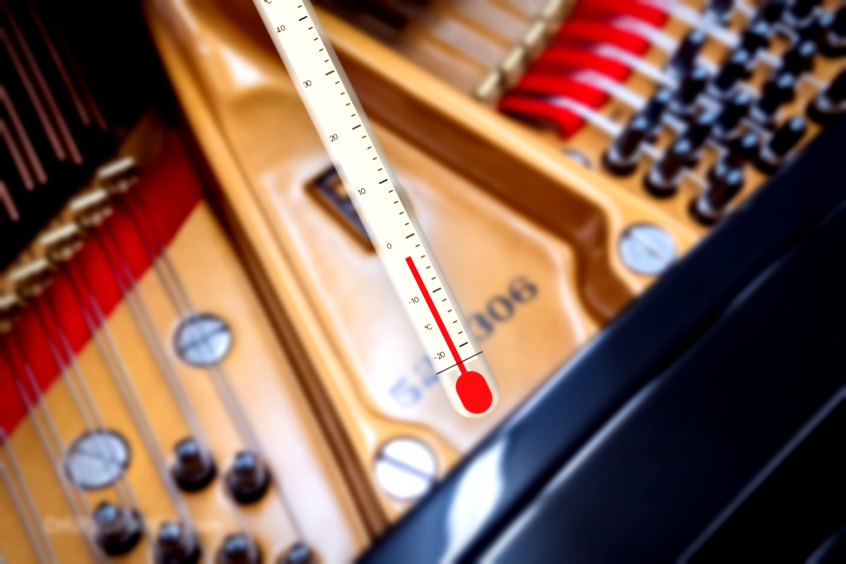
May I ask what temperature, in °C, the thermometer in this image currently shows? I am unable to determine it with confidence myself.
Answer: -3 °C
